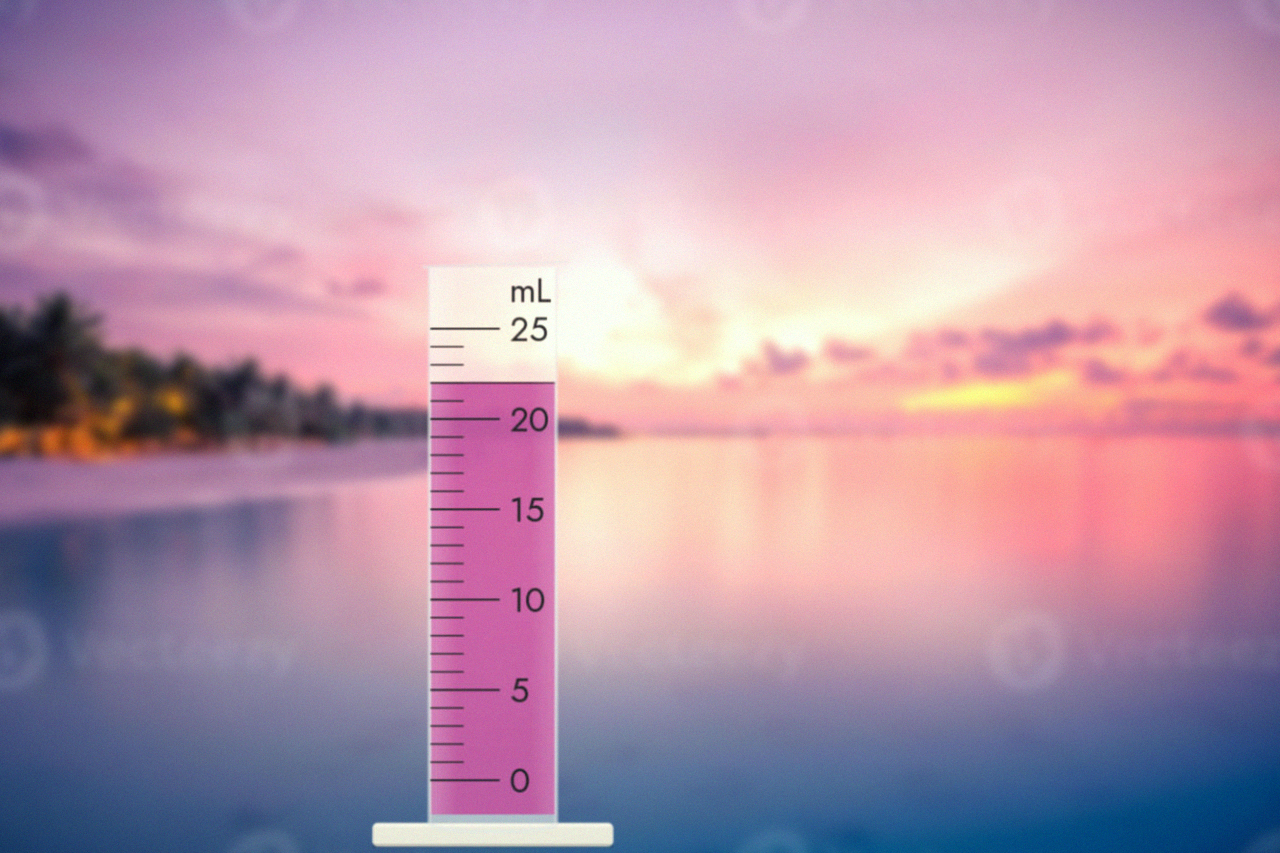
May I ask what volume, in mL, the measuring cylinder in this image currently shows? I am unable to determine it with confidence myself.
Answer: 22 mL
